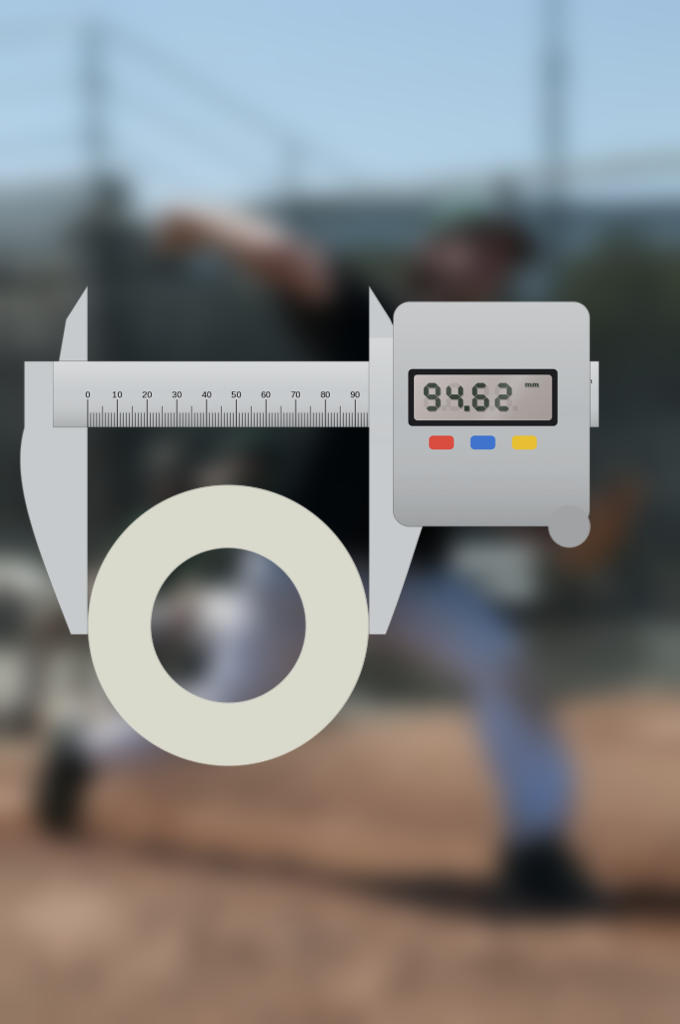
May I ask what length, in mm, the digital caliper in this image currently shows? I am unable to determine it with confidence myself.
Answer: 94.62 mm
